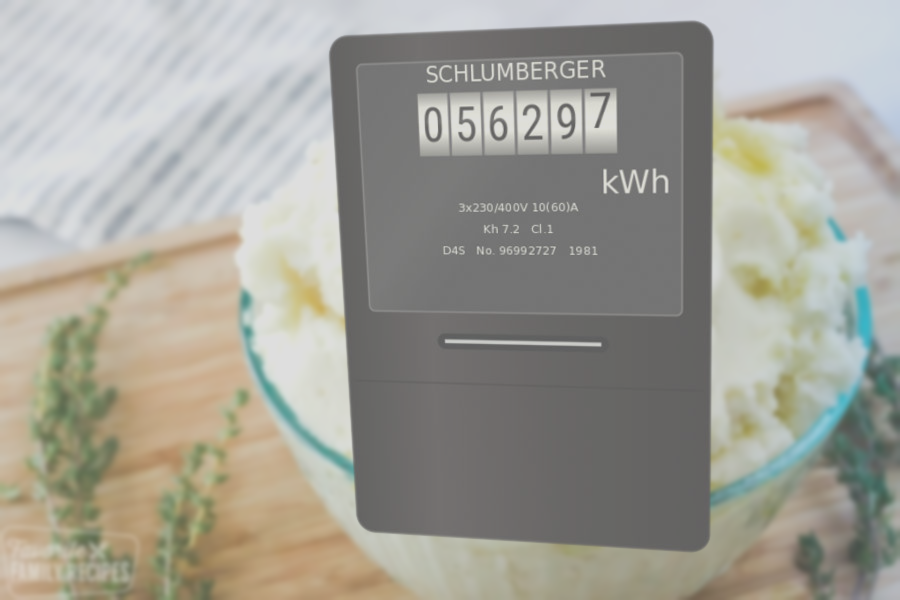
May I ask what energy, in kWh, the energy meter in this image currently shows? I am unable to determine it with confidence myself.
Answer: 56297 kWh
